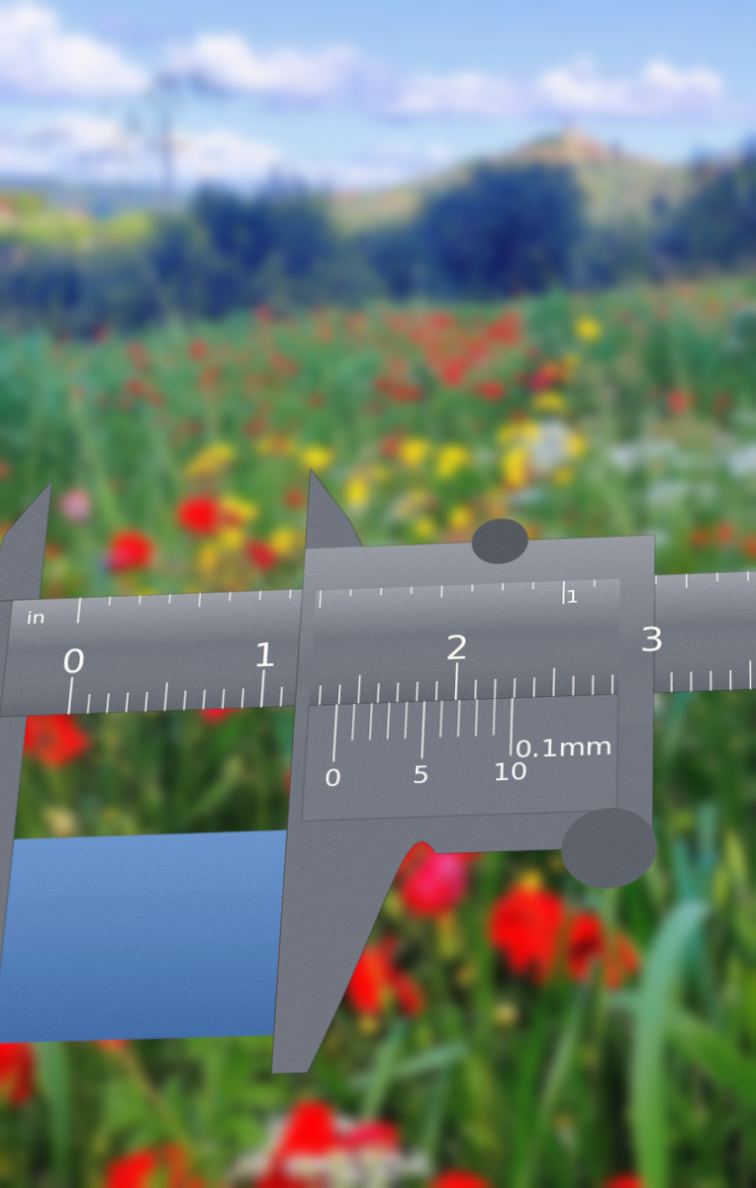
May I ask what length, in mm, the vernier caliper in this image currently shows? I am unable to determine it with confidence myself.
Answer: 13.9 mm
